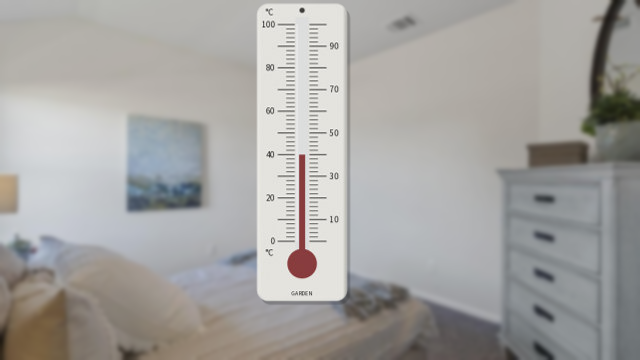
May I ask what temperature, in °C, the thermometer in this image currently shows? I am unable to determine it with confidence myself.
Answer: 40 °C
